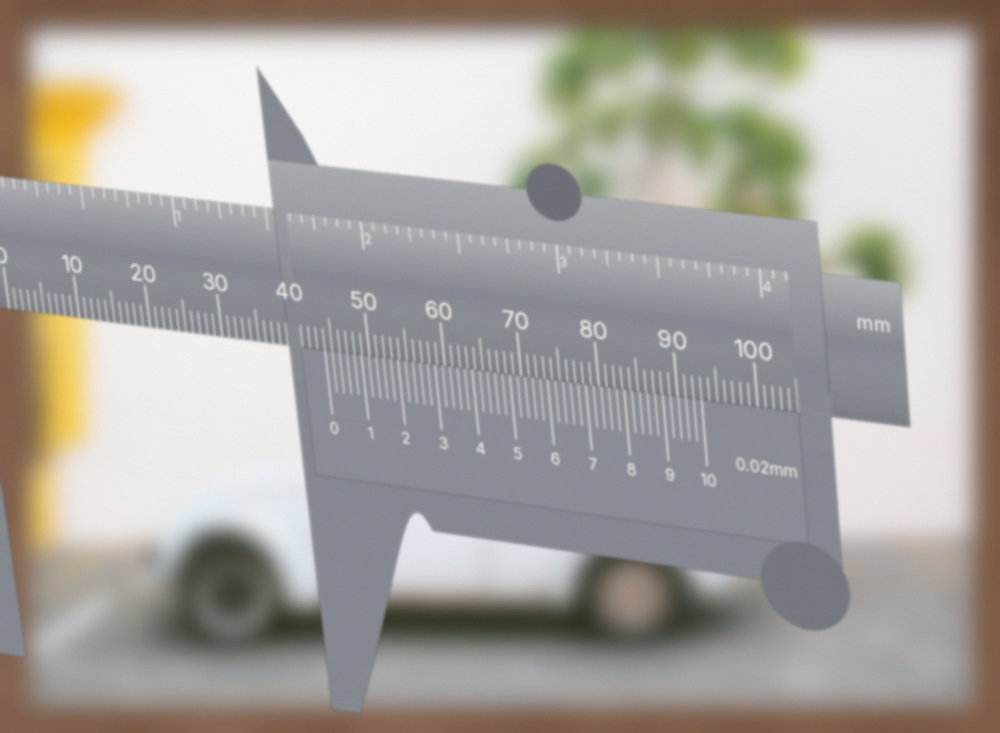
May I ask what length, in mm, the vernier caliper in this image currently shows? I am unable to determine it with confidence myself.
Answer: 44.0 mm
